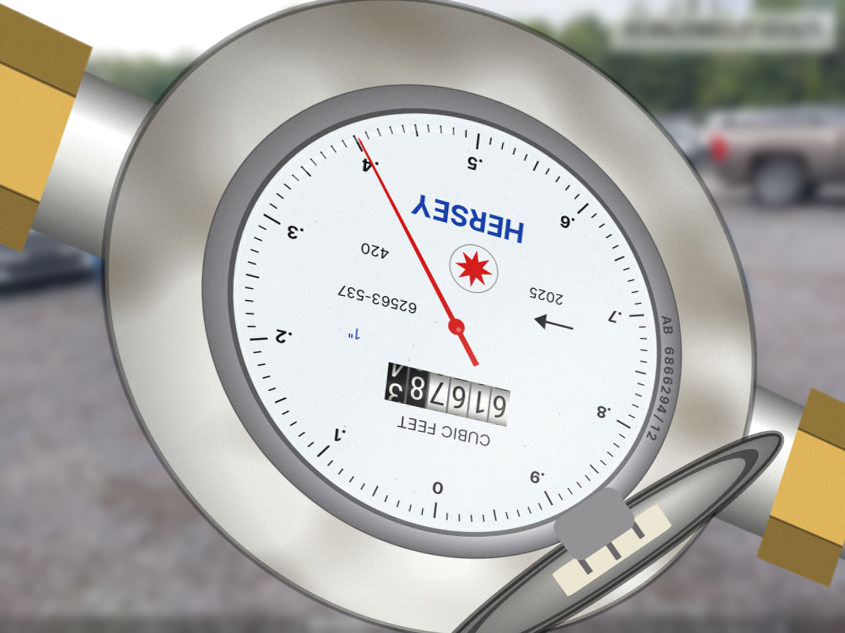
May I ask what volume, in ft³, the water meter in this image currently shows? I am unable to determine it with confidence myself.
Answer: 616783.40 ft³
